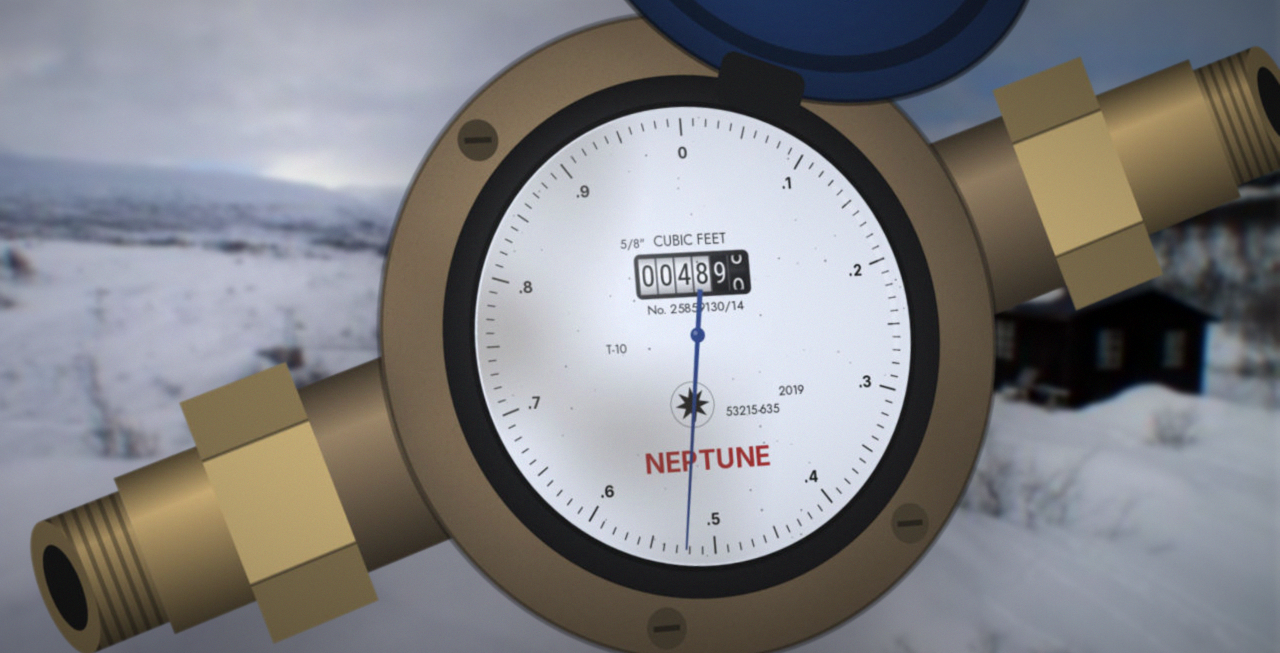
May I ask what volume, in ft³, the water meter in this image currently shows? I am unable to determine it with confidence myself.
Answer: 4898.52 ft³
